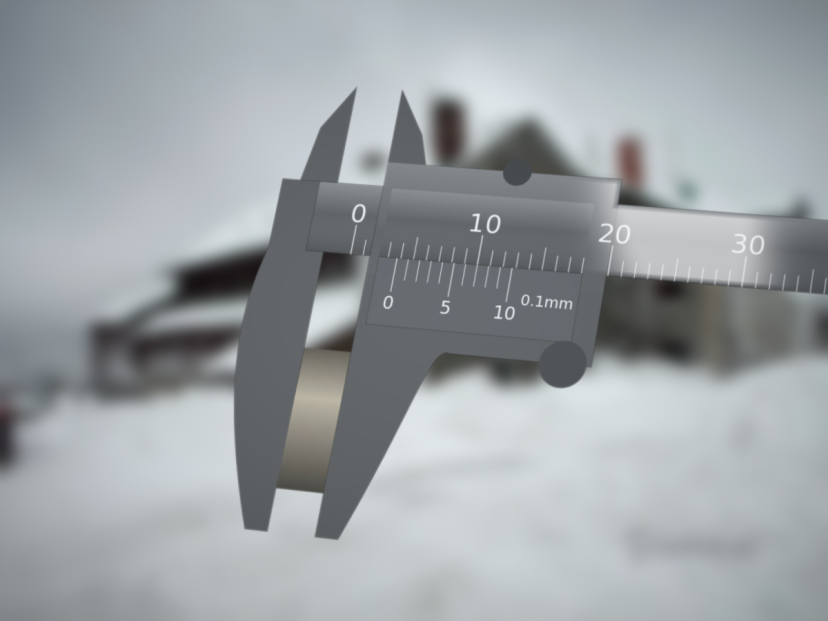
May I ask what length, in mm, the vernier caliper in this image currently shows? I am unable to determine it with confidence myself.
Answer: 3.7 mm
